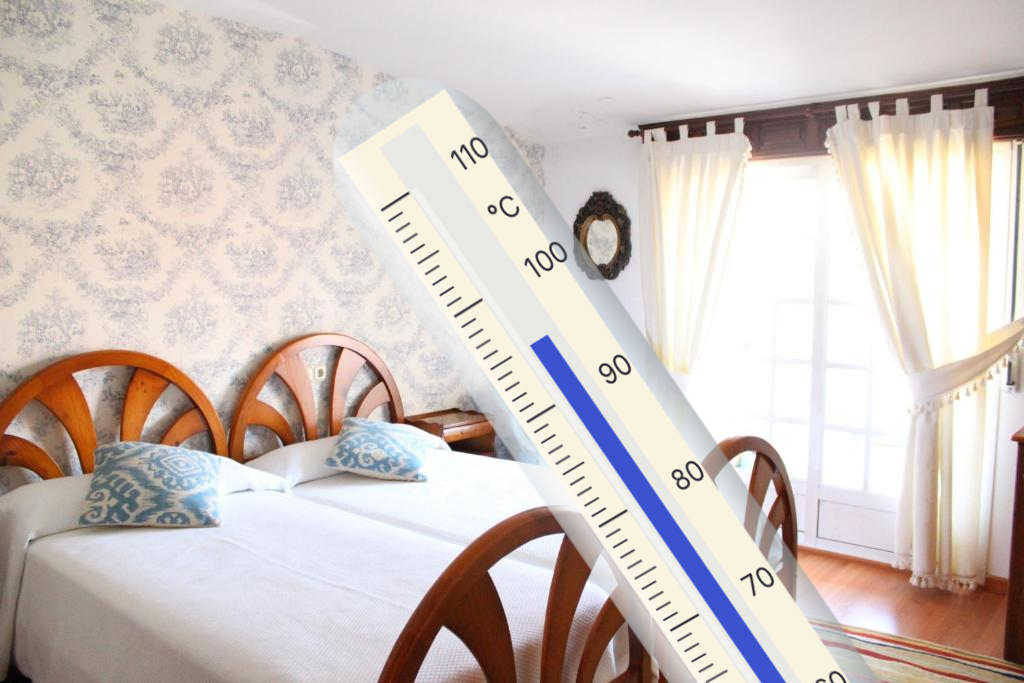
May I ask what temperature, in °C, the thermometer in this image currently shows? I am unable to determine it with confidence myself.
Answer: 95 °C
